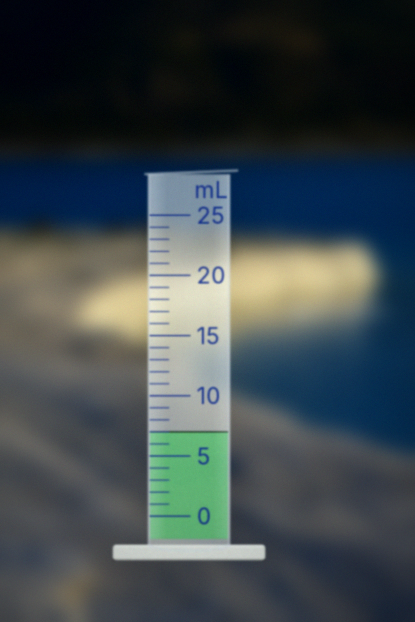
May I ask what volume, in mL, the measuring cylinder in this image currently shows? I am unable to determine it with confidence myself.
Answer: 7 mL
